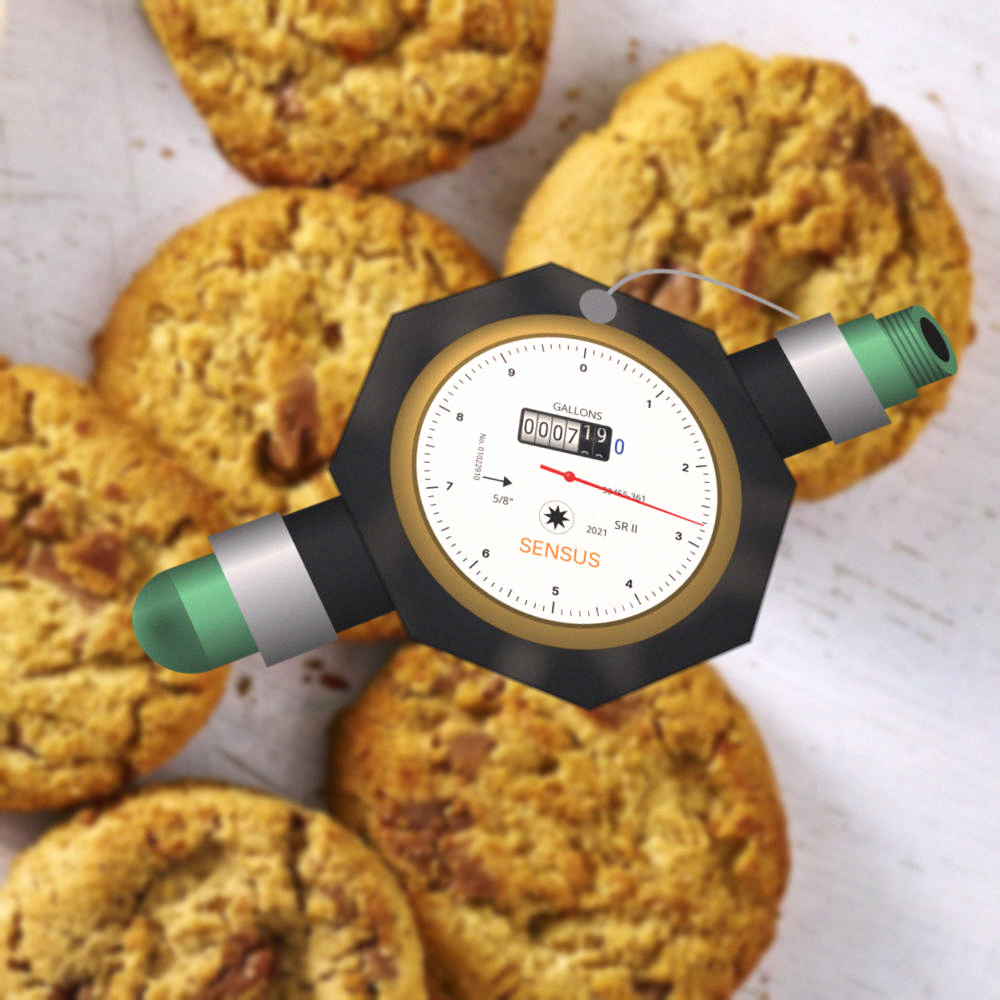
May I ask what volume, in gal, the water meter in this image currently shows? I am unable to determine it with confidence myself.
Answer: 7192.7 gal
